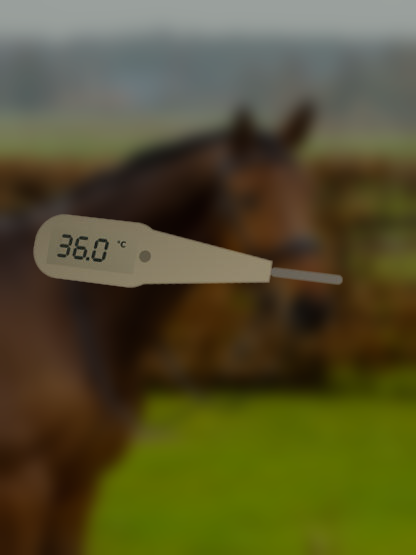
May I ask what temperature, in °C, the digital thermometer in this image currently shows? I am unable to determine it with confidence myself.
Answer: 36.0 °C
